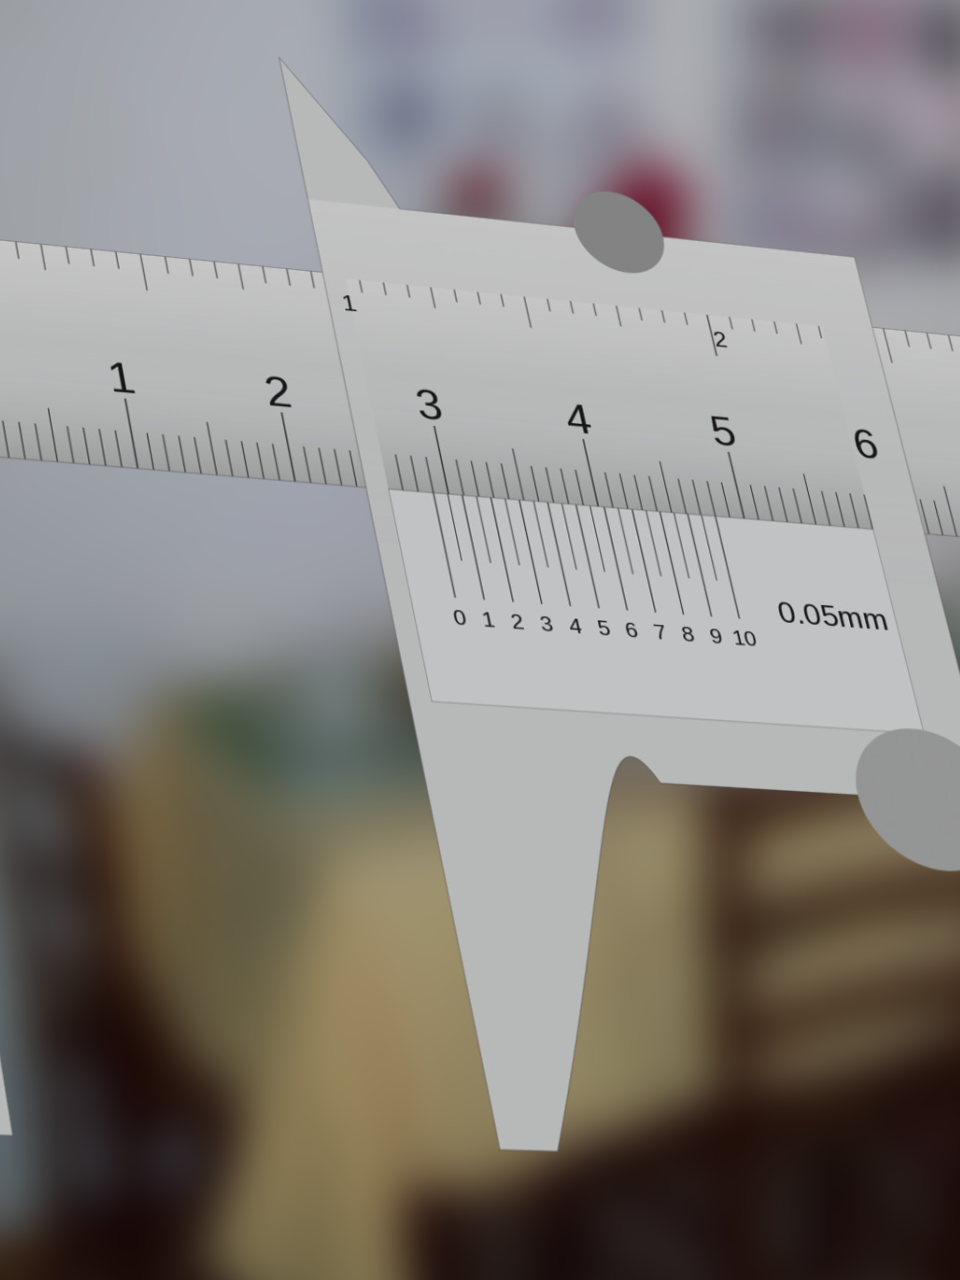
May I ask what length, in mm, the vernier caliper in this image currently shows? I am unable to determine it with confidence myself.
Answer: 29.0 mm
